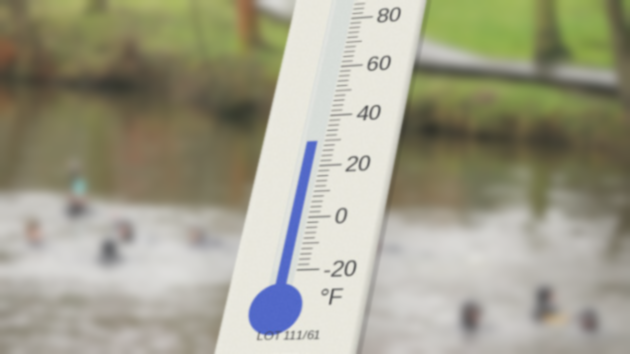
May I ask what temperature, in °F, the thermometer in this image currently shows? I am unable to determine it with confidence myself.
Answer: 30 °F
